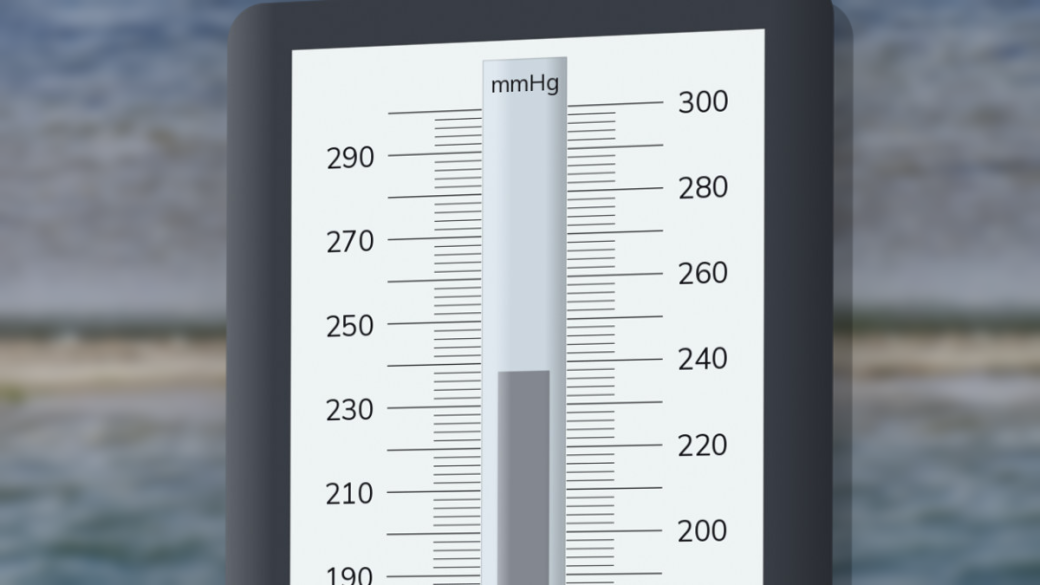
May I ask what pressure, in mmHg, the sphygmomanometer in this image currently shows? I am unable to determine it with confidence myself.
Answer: 238 mmHg
